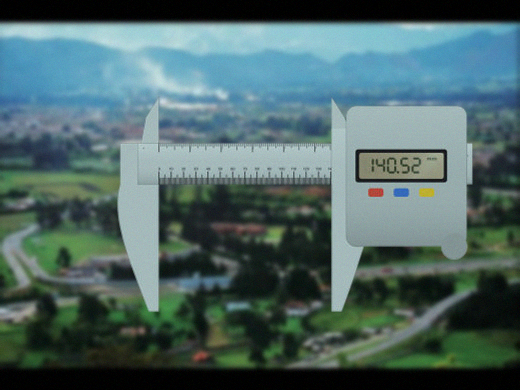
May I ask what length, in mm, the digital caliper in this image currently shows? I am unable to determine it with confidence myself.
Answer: 140.52 mm
